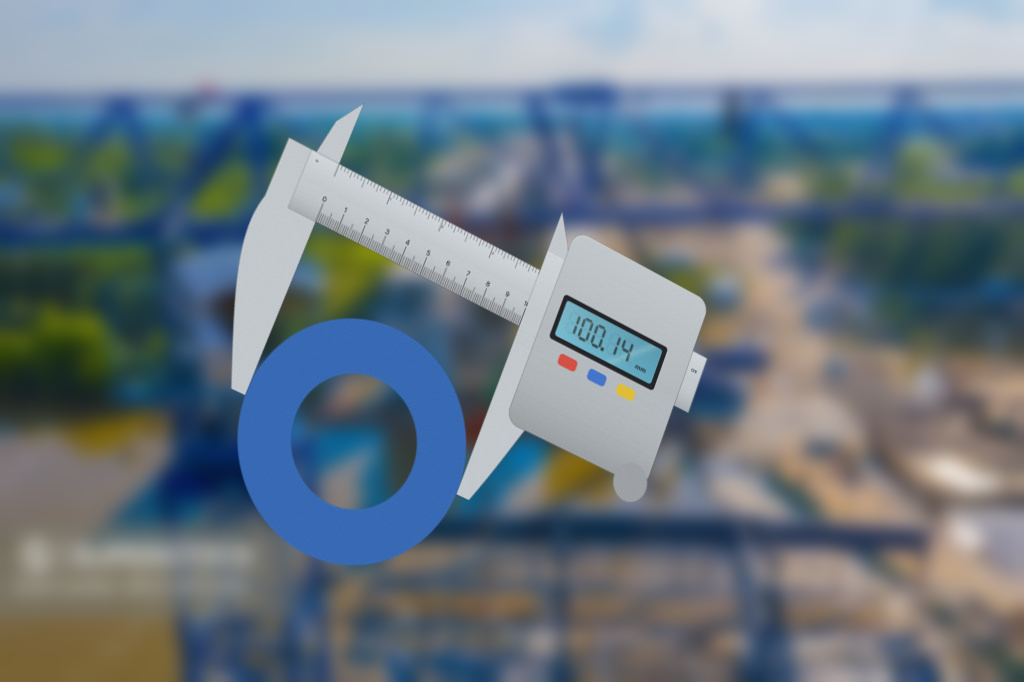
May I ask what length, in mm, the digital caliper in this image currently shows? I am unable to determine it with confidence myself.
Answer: 100.14 mm
